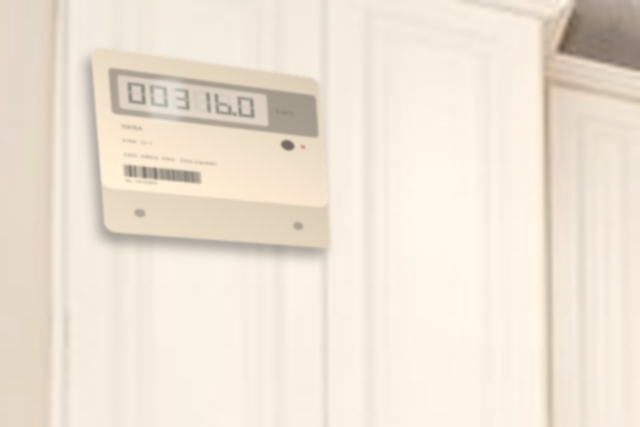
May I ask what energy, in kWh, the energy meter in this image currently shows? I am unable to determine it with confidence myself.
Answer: 316.0 kWh
